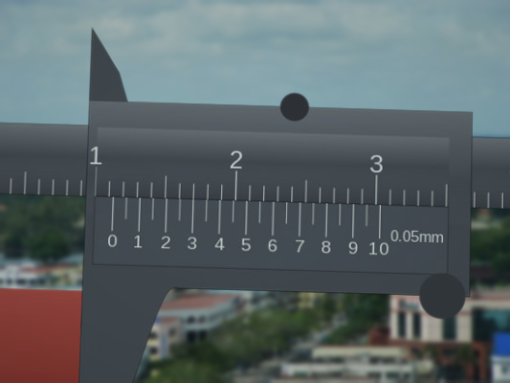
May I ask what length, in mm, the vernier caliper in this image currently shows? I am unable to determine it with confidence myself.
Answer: 11.3 mm
